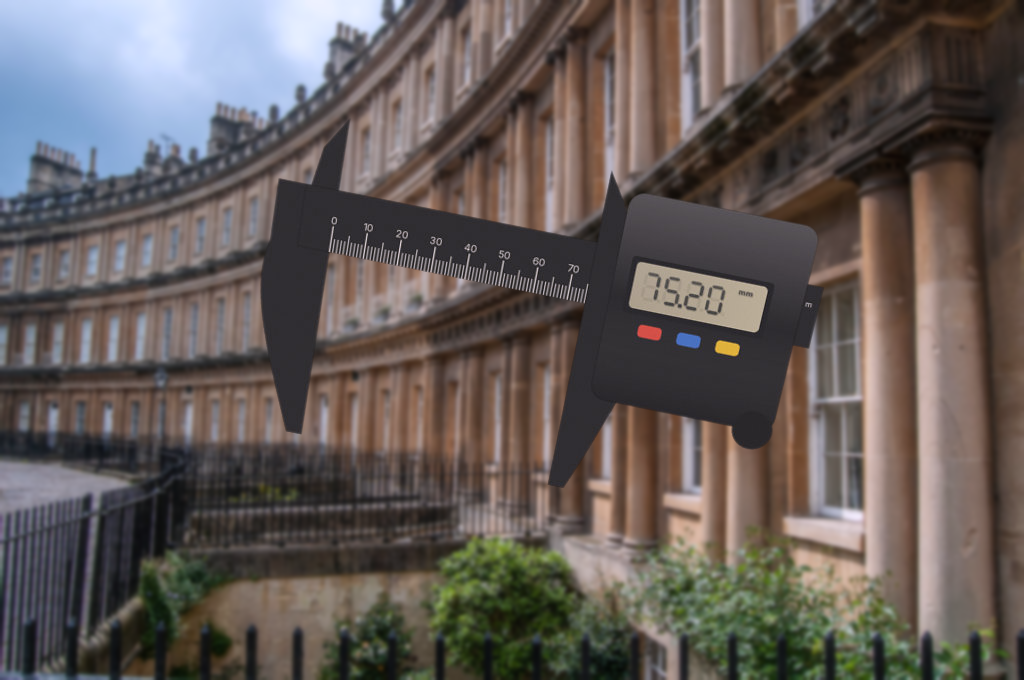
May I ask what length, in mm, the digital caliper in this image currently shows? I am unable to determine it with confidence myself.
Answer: 75.20 mm
